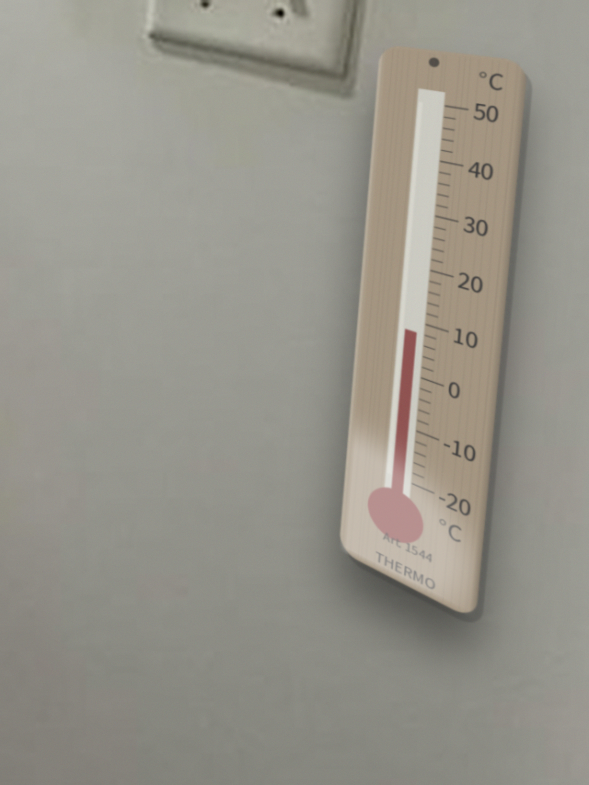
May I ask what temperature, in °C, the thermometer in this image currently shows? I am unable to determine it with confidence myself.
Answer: 8 °C
